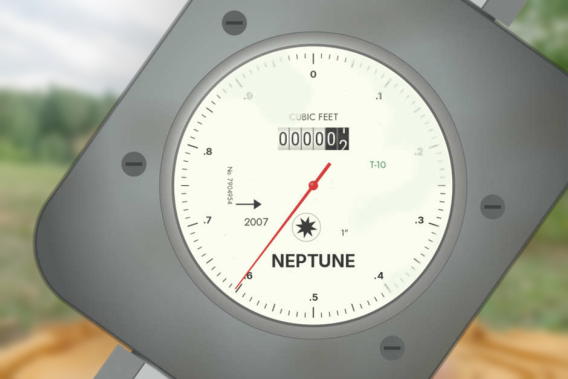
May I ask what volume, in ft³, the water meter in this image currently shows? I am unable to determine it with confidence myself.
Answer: 1.60 ft³
